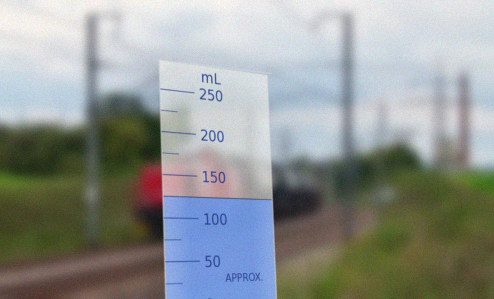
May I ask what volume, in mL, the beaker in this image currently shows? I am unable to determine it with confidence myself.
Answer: 125 mL
